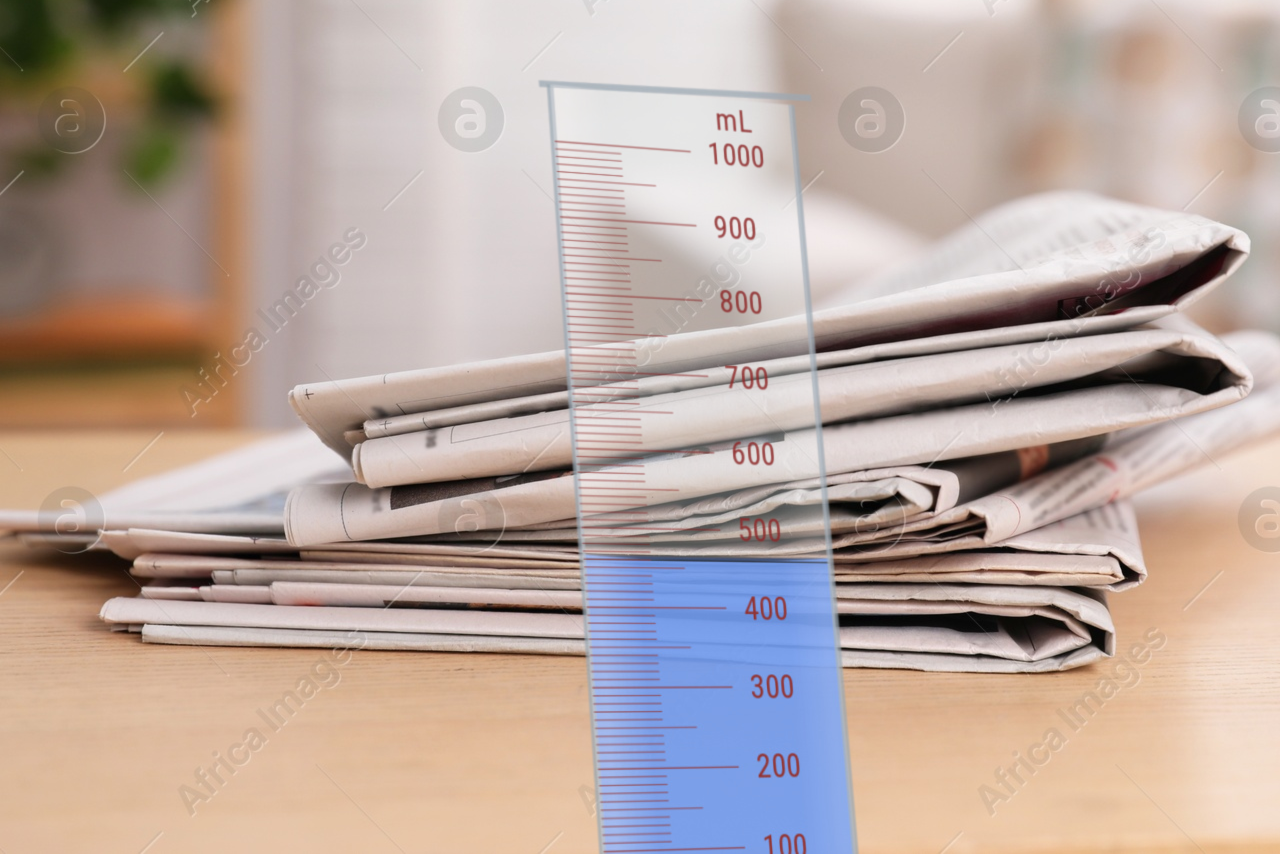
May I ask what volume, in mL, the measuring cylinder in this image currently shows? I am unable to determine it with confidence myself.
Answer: 460 mL
